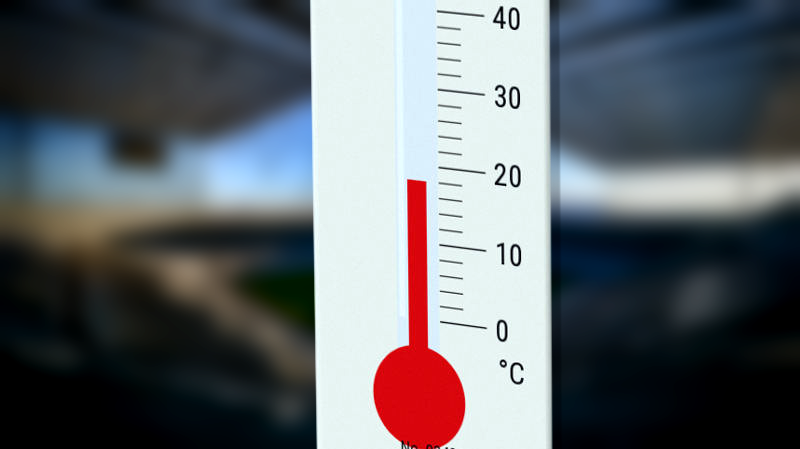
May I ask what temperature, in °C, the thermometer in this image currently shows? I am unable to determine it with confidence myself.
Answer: 18 °C
